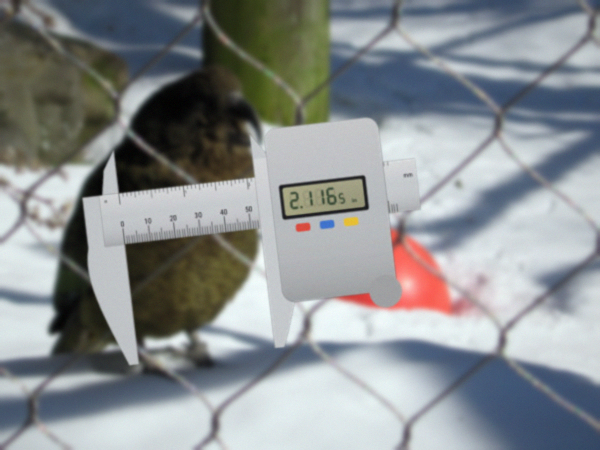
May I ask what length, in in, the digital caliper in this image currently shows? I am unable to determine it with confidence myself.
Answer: 2.1165 in
